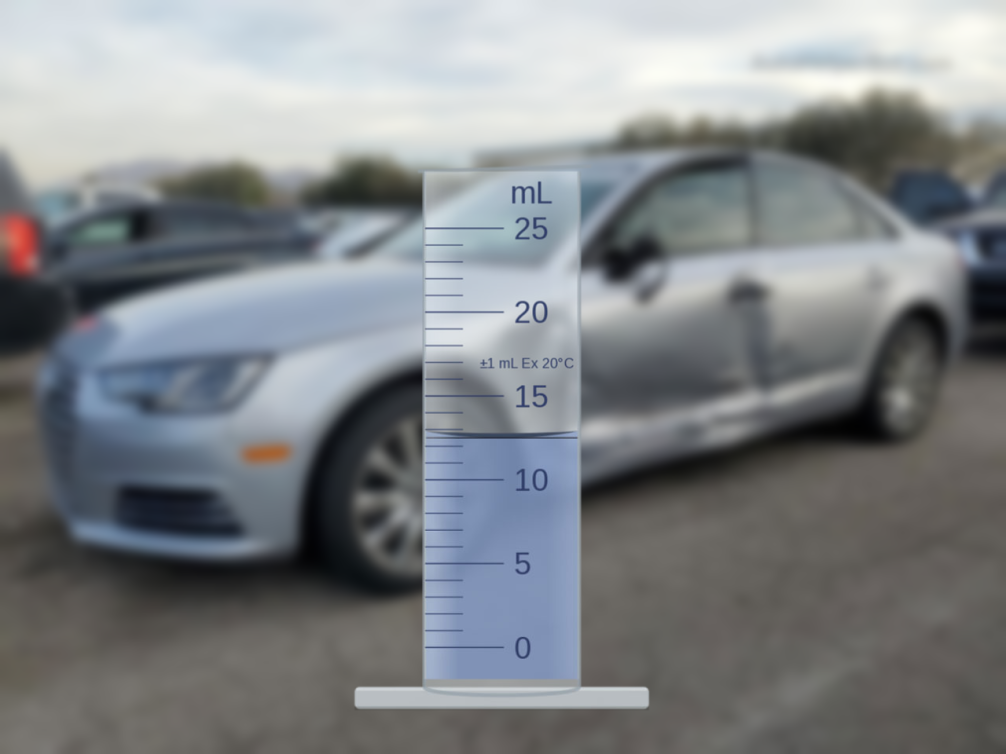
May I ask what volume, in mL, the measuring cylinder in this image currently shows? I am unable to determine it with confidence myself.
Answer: 12.5 mL
